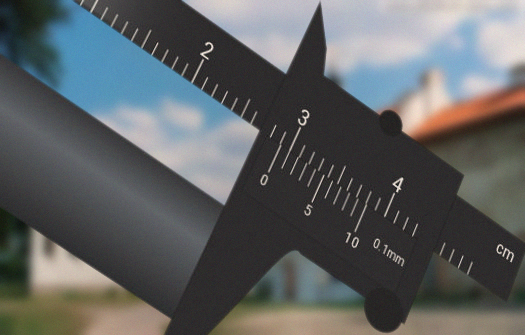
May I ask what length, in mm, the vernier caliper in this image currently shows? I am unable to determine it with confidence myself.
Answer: 29.1 mm
